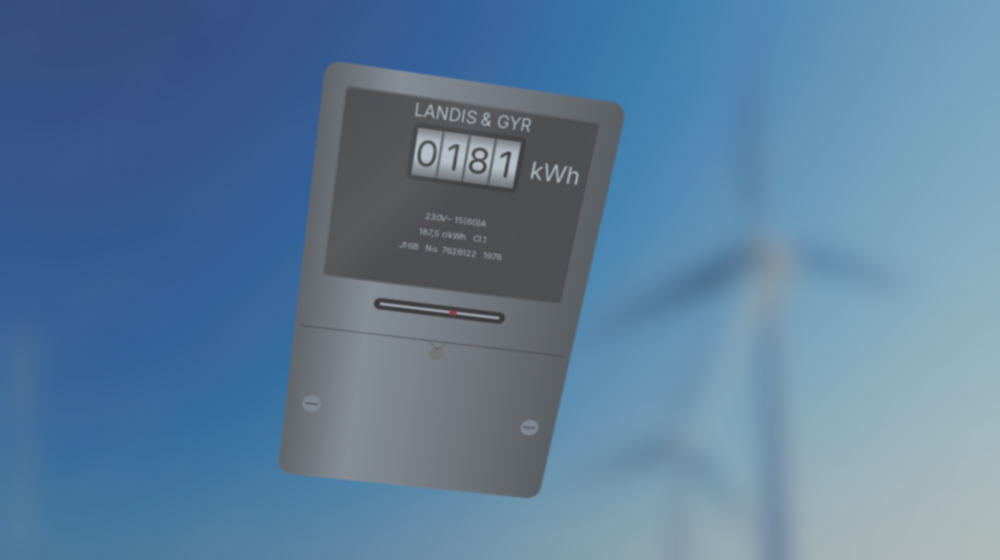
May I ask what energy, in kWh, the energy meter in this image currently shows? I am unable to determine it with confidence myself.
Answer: 181 kWh
